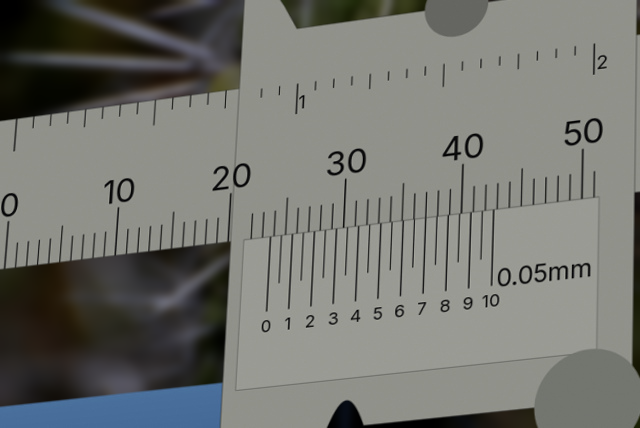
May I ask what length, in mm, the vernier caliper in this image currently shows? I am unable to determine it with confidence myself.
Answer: 23.7 mm
